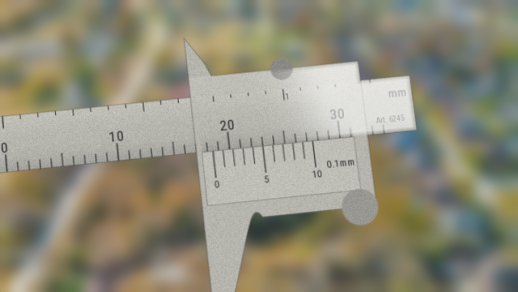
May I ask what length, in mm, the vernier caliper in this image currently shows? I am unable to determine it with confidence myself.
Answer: 18.5 mm
